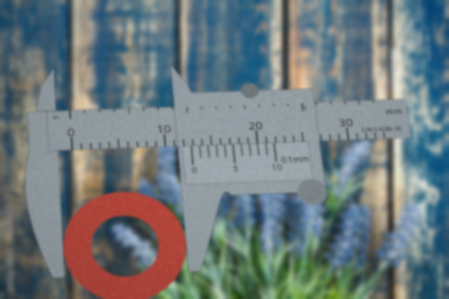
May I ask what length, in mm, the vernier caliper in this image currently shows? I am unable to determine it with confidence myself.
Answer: 12.8 mm
